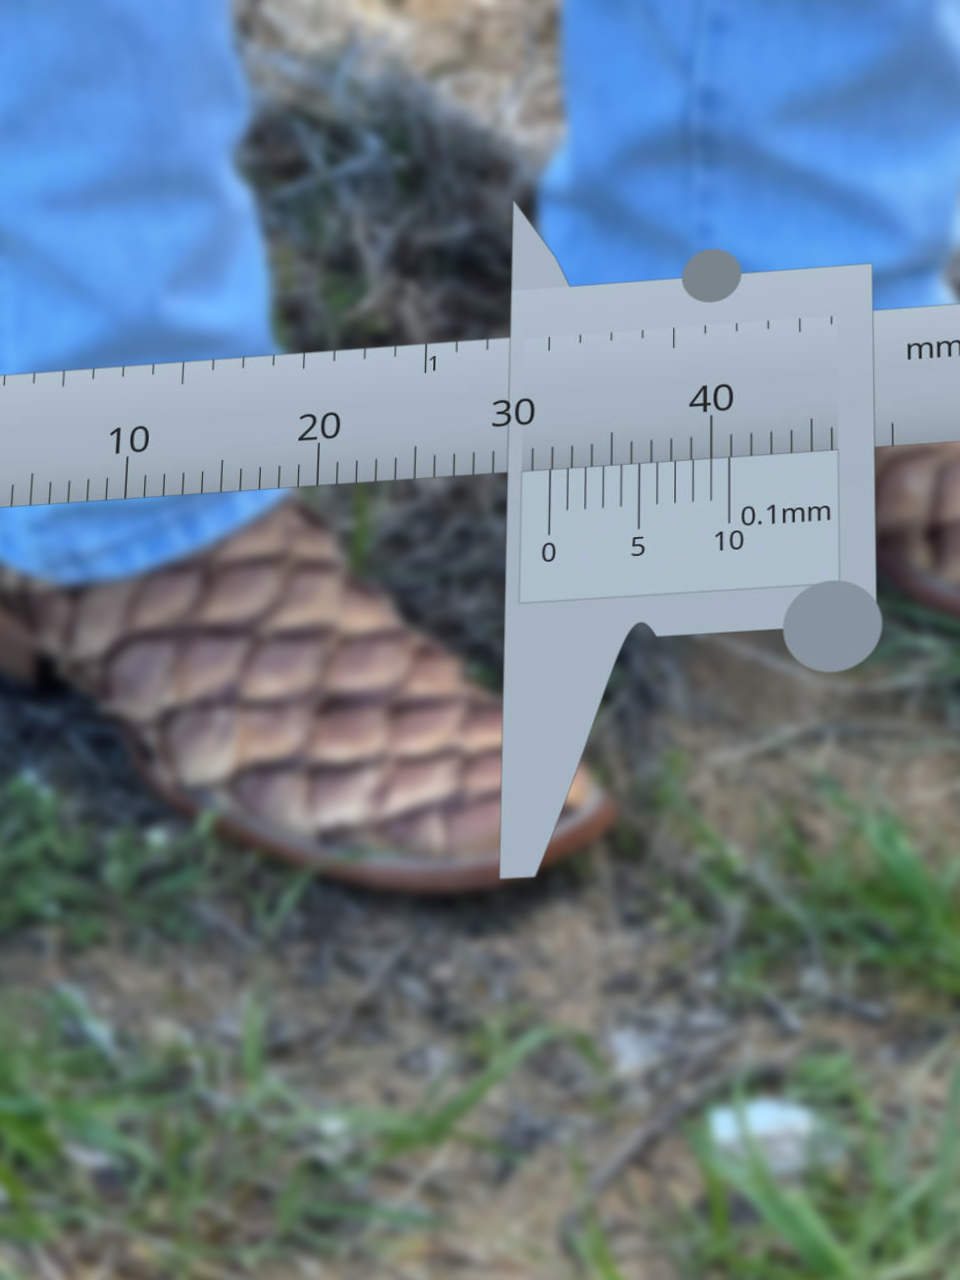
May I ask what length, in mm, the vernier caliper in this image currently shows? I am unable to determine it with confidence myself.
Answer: 31.9 mm
